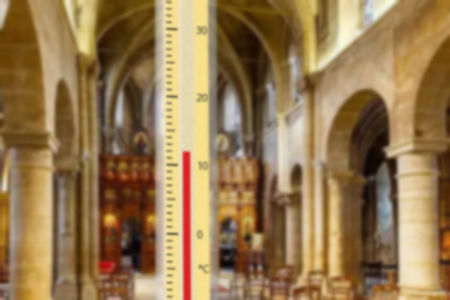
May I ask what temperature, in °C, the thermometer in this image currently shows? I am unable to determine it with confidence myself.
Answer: 12 °C
